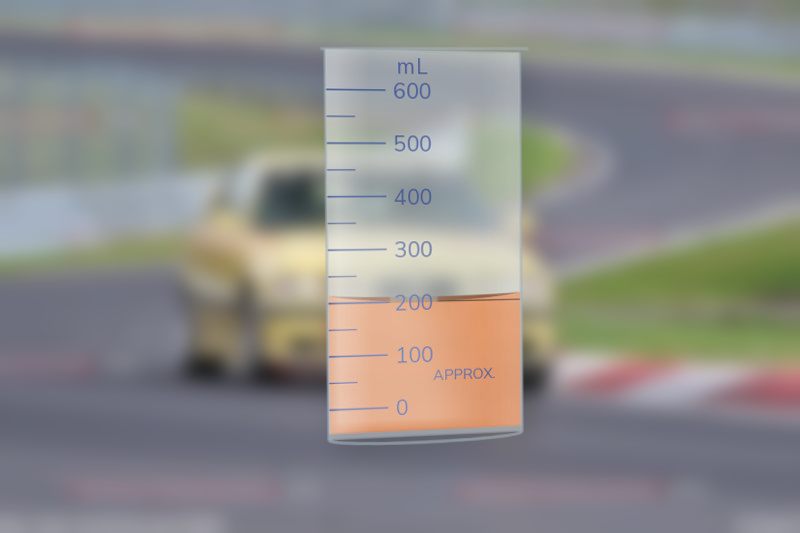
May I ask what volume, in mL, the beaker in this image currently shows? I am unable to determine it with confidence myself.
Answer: 200 mL
